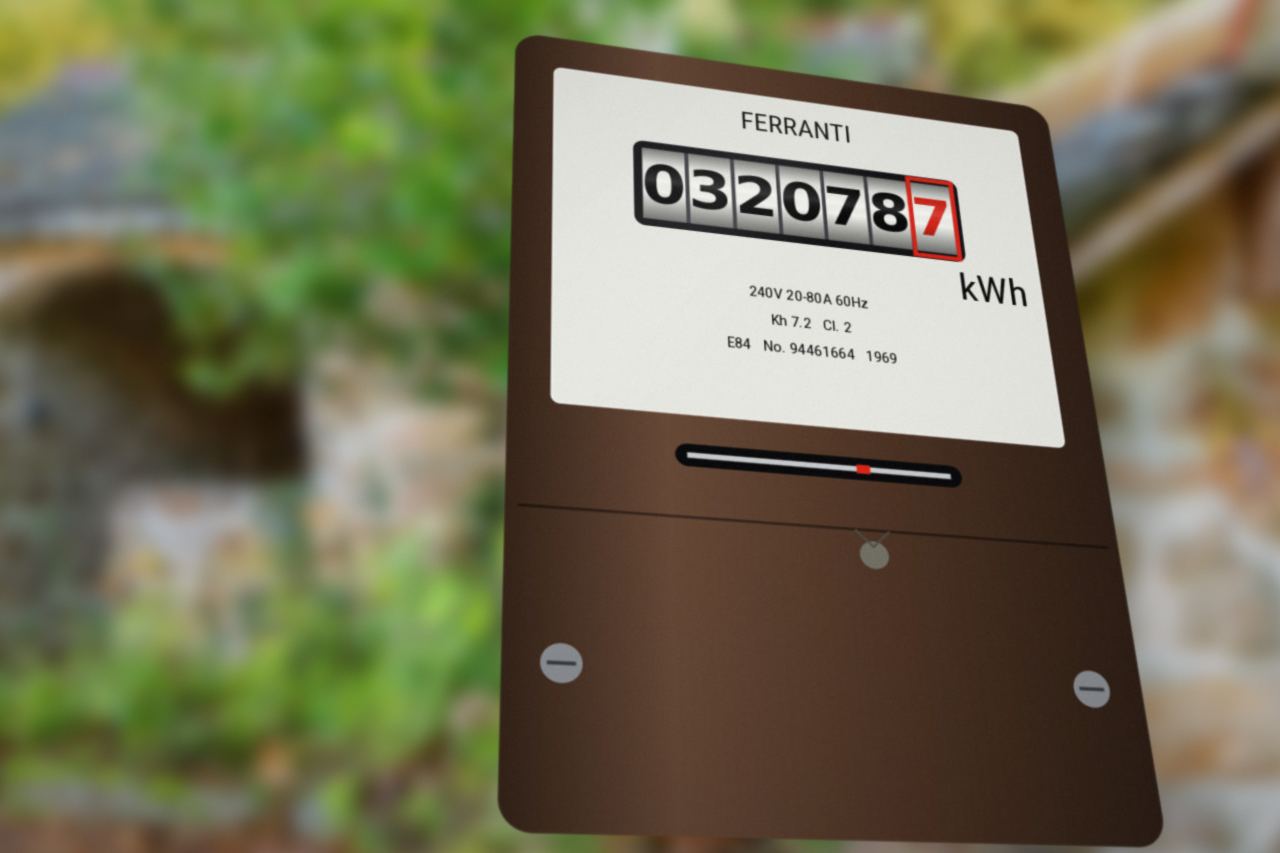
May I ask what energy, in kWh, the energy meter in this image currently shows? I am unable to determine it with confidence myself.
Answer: 32078.7 kWh
